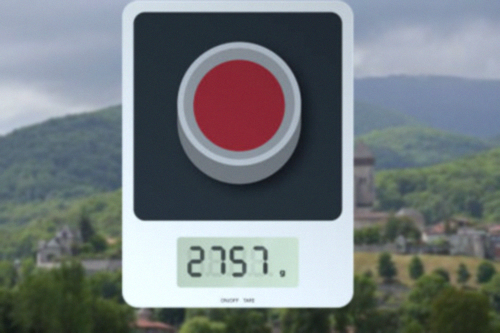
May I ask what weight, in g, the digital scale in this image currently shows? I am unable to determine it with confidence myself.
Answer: 2757 g
